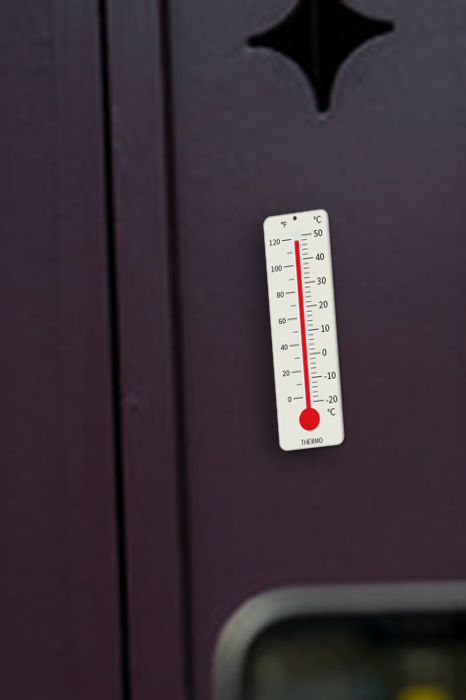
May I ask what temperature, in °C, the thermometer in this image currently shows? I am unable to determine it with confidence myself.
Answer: 48 °C
